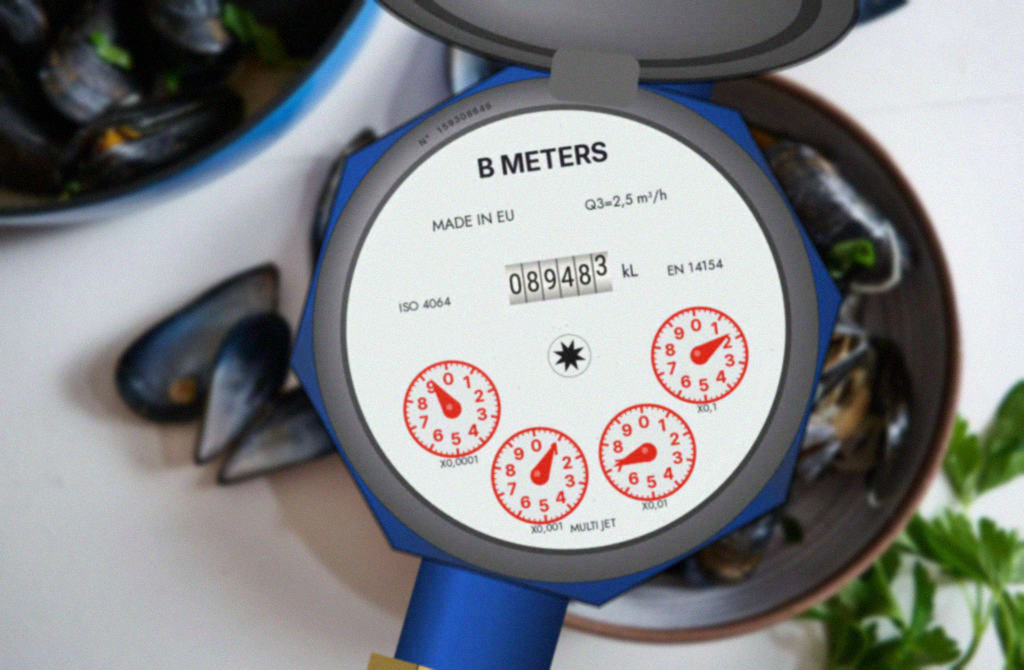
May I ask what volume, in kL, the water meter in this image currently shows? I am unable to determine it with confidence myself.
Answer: 89483.1709 kL
